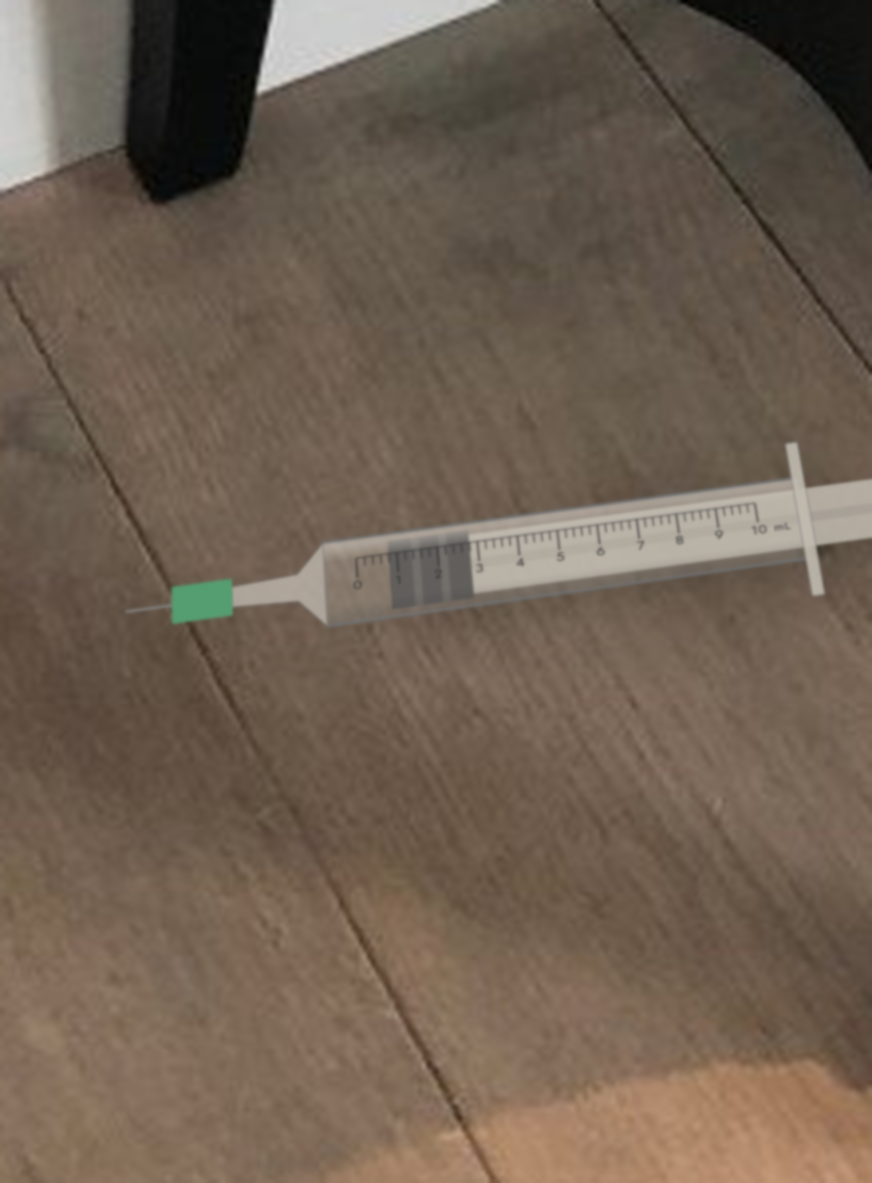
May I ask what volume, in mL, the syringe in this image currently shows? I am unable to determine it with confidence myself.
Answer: 0.8 mL
